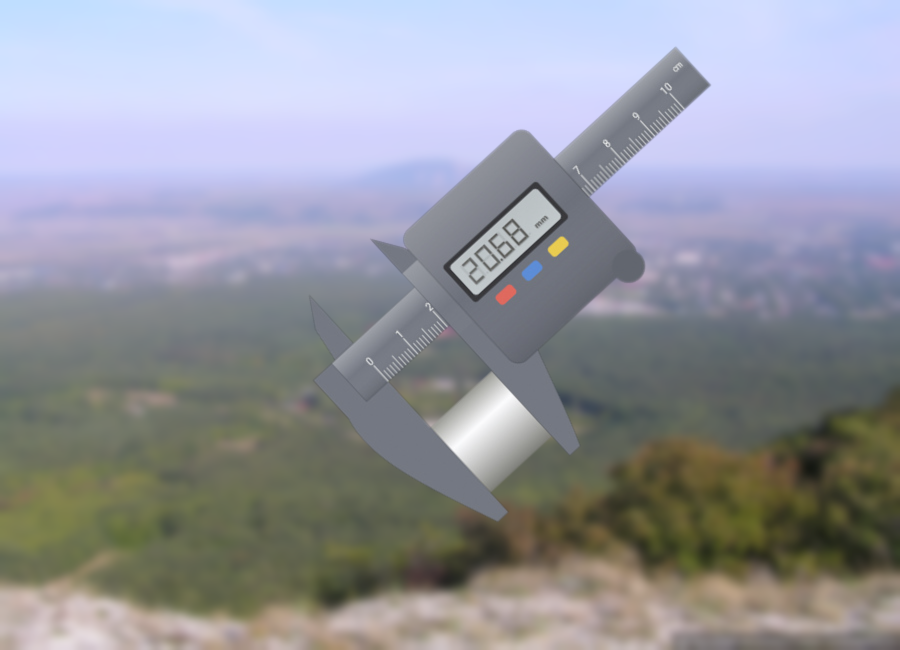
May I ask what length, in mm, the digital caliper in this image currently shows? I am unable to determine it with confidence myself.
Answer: 20.68 mm
